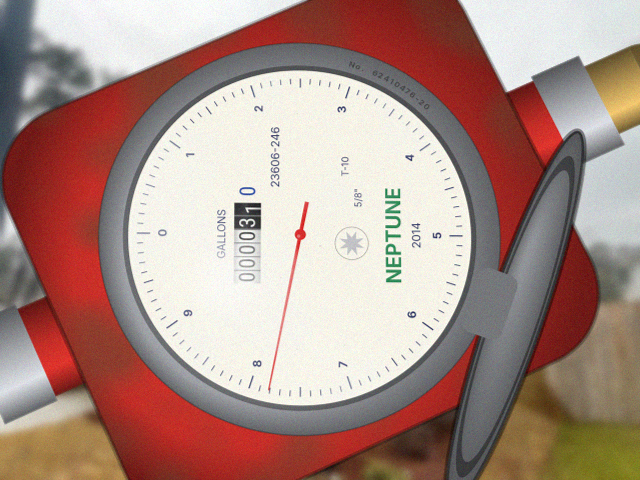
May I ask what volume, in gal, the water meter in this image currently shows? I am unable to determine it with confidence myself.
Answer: 307.8 gal
